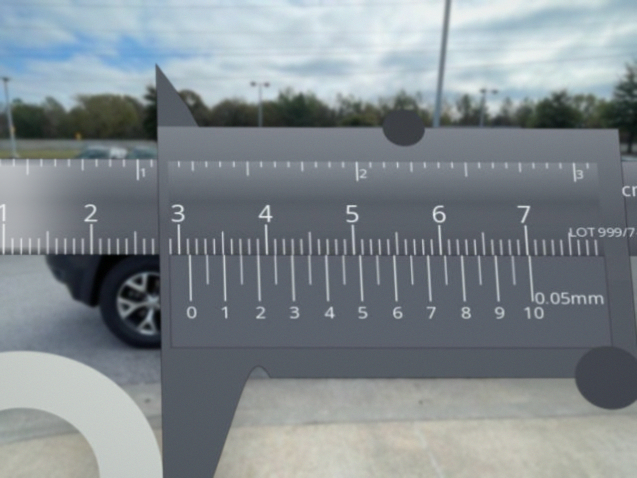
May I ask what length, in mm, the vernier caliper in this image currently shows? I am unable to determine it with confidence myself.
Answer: 31.2 mm
